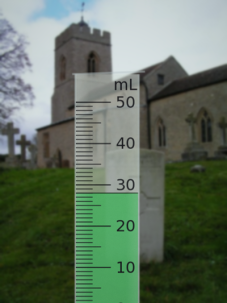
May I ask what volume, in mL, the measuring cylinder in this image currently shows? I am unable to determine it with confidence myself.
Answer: 28 mL
